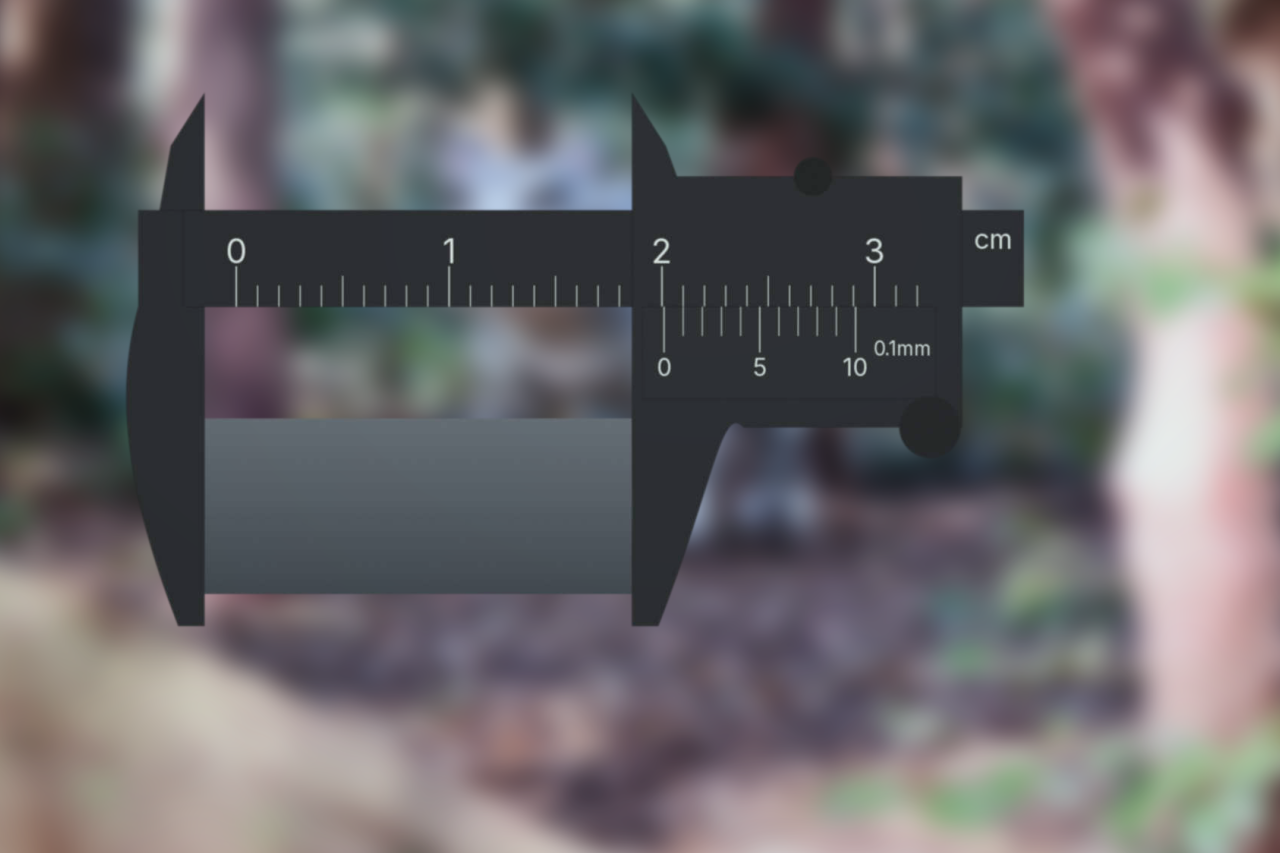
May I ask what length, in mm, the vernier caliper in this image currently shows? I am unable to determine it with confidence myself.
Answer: 20.1 mm
